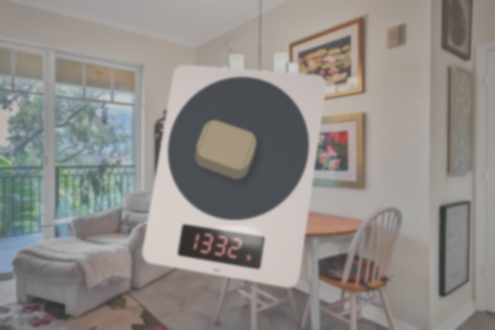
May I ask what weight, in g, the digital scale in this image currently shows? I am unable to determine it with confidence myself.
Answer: 1332 g
